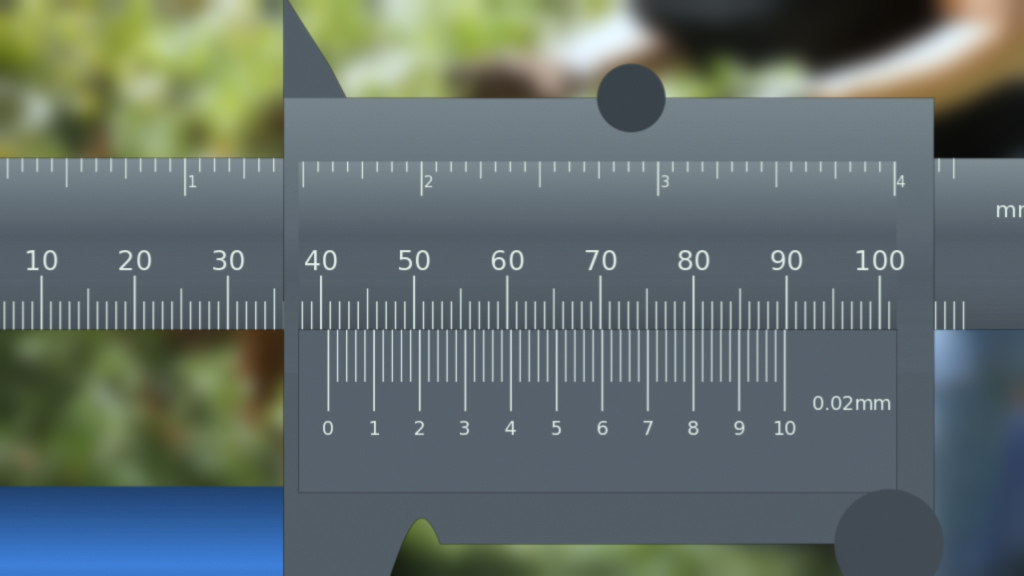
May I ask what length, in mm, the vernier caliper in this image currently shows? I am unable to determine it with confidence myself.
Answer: 40.8 mm
